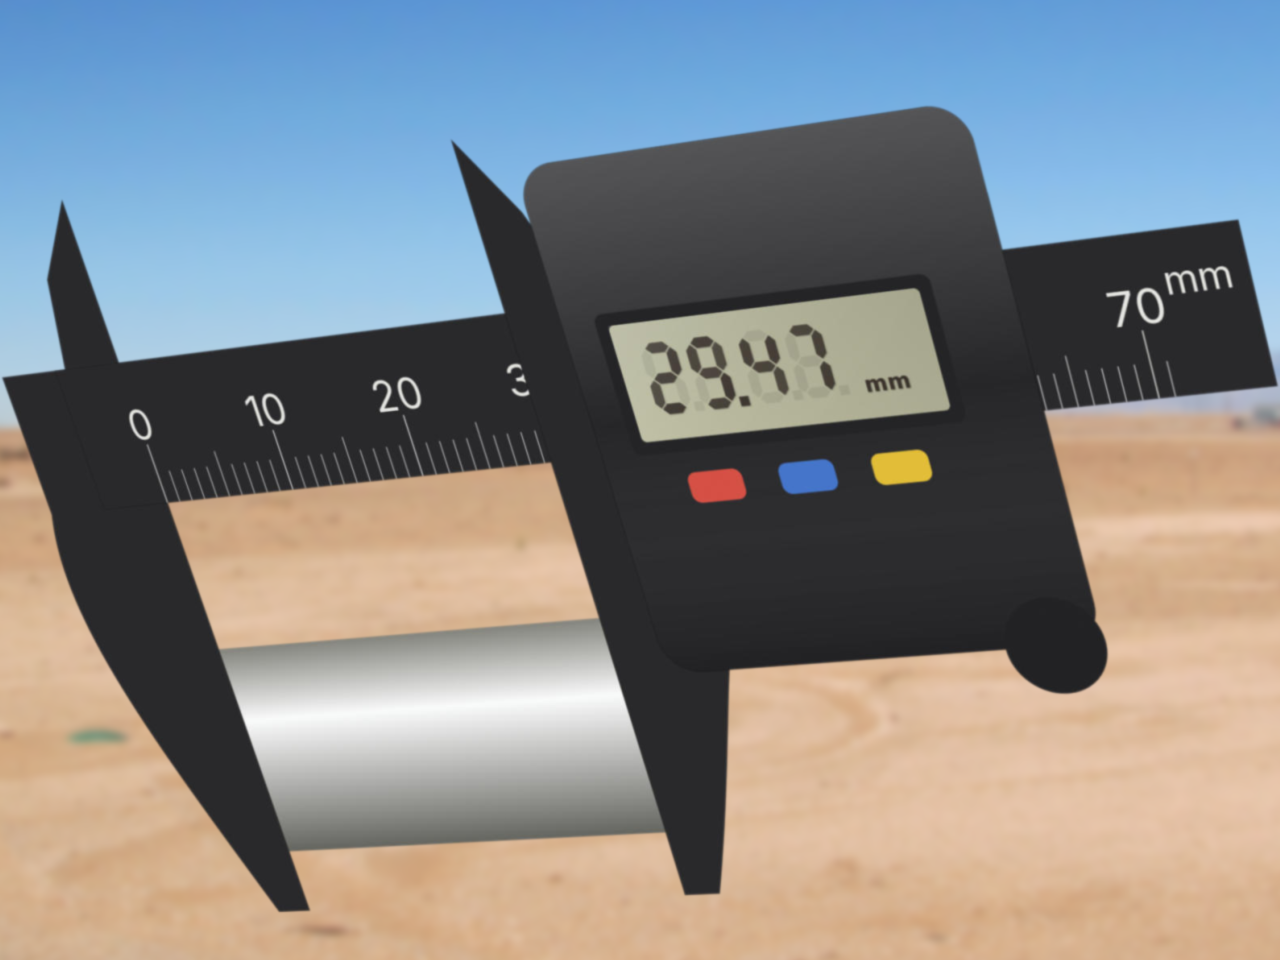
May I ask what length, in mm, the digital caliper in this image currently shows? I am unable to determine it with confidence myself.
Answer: 29.47 mm
